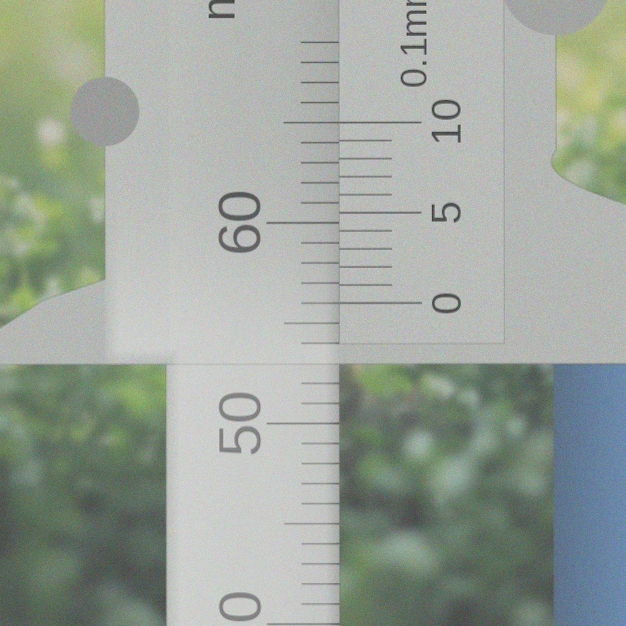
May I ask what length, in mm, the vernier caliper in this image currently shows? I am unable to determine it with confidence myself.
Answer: 56.0 mm
